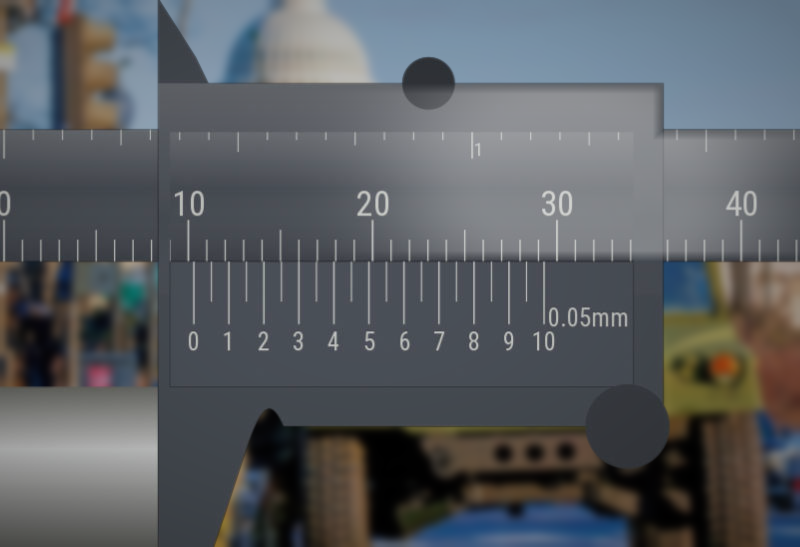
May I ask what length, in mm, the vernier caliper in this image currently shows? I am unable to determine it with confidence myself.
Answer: 10.3 mm
